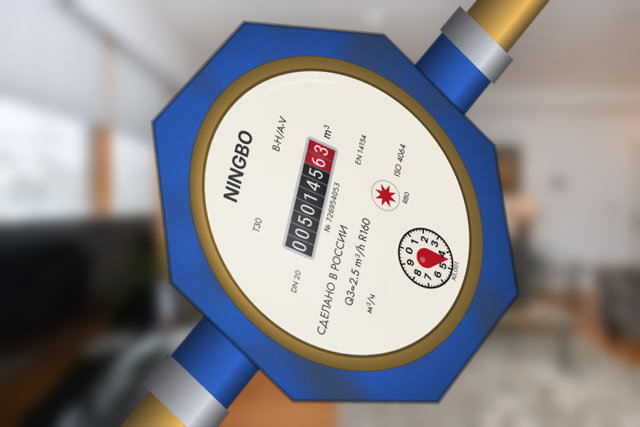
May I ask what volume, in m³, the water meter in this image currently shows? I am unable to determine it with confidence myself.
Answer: 50145.634 m³
